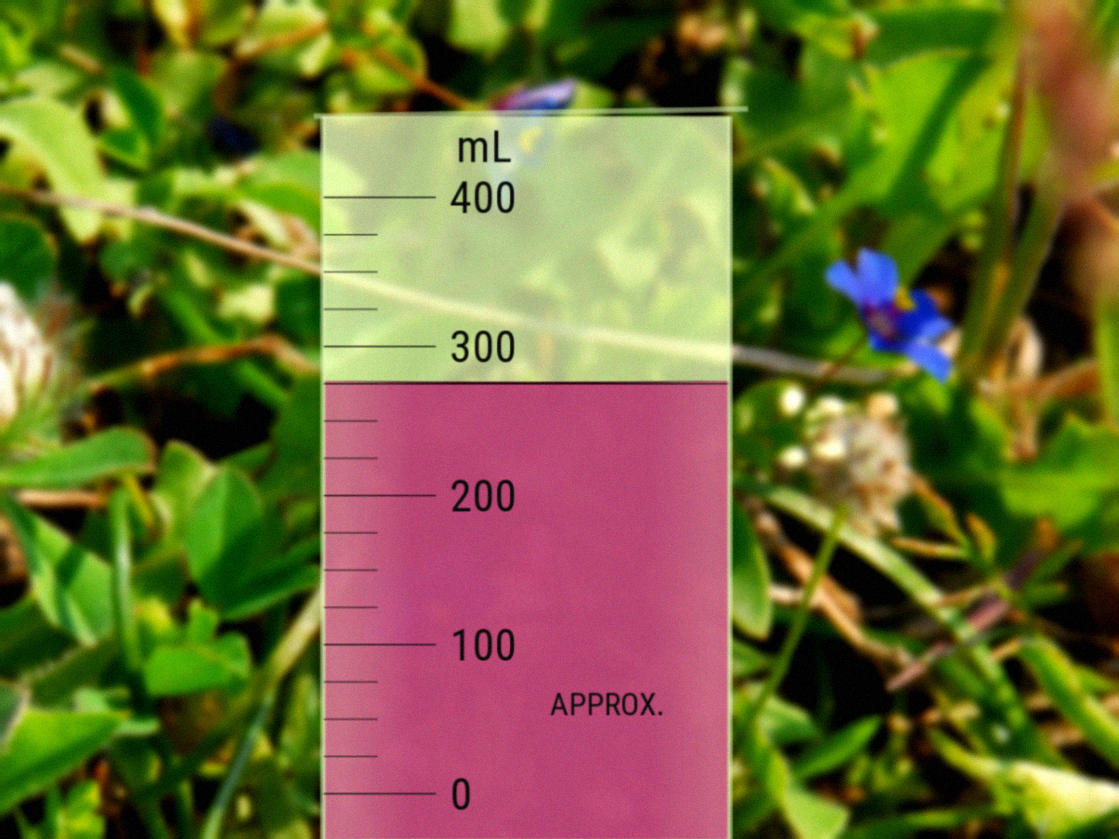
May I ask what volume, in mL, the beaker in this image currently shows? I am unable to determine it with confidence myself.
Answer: 275 mL
